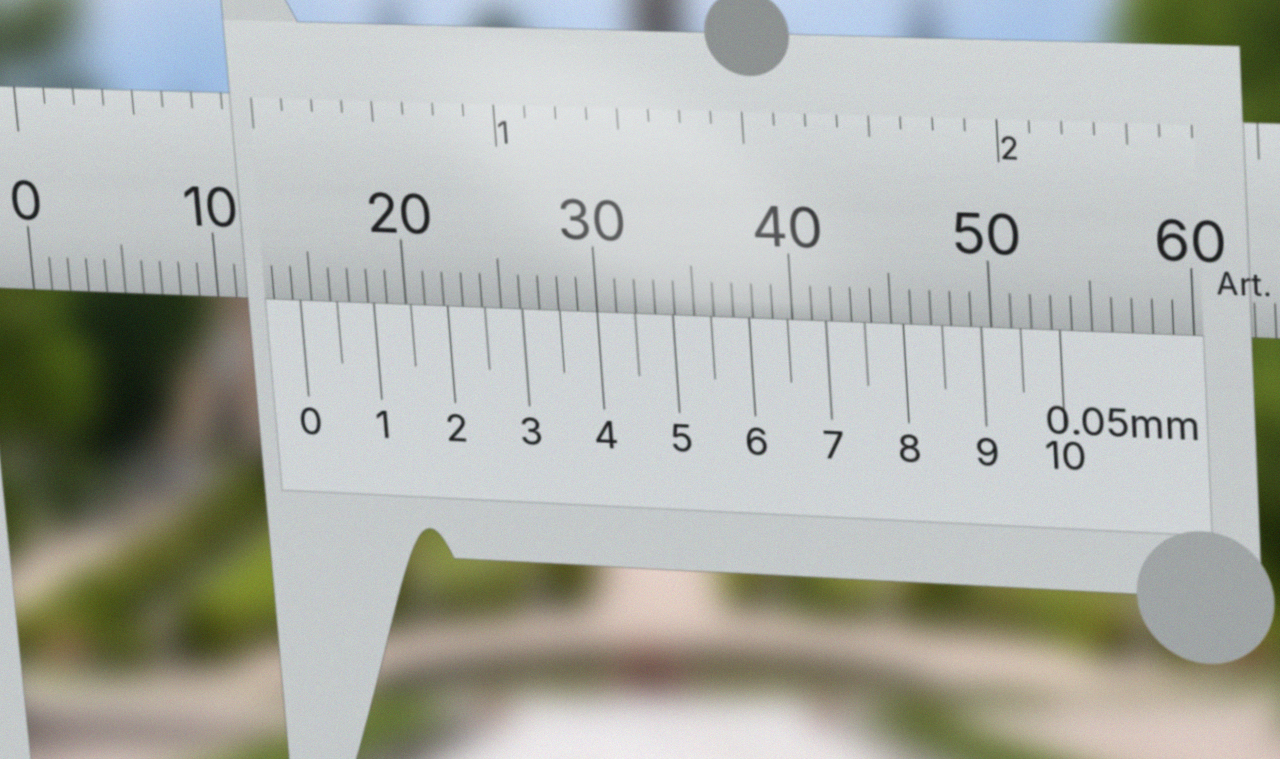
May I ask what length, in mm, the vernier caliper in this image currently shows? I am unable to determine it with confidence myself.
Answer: 14.4 mm
